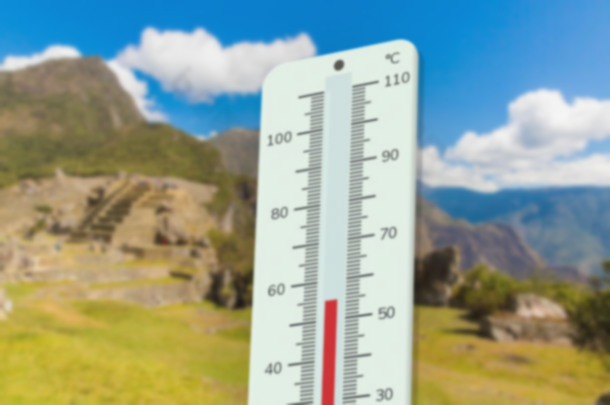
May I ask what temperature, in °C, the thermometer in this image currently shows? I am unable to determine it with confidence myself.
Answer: 55 °C
